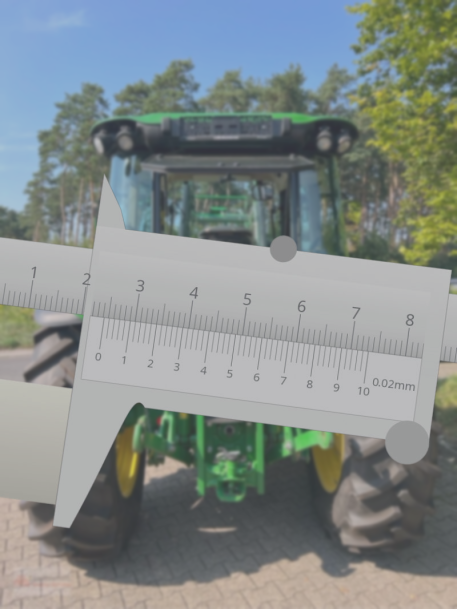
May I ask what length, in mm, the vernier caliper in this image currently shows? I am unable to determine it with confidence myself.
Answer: 24.2 mm
